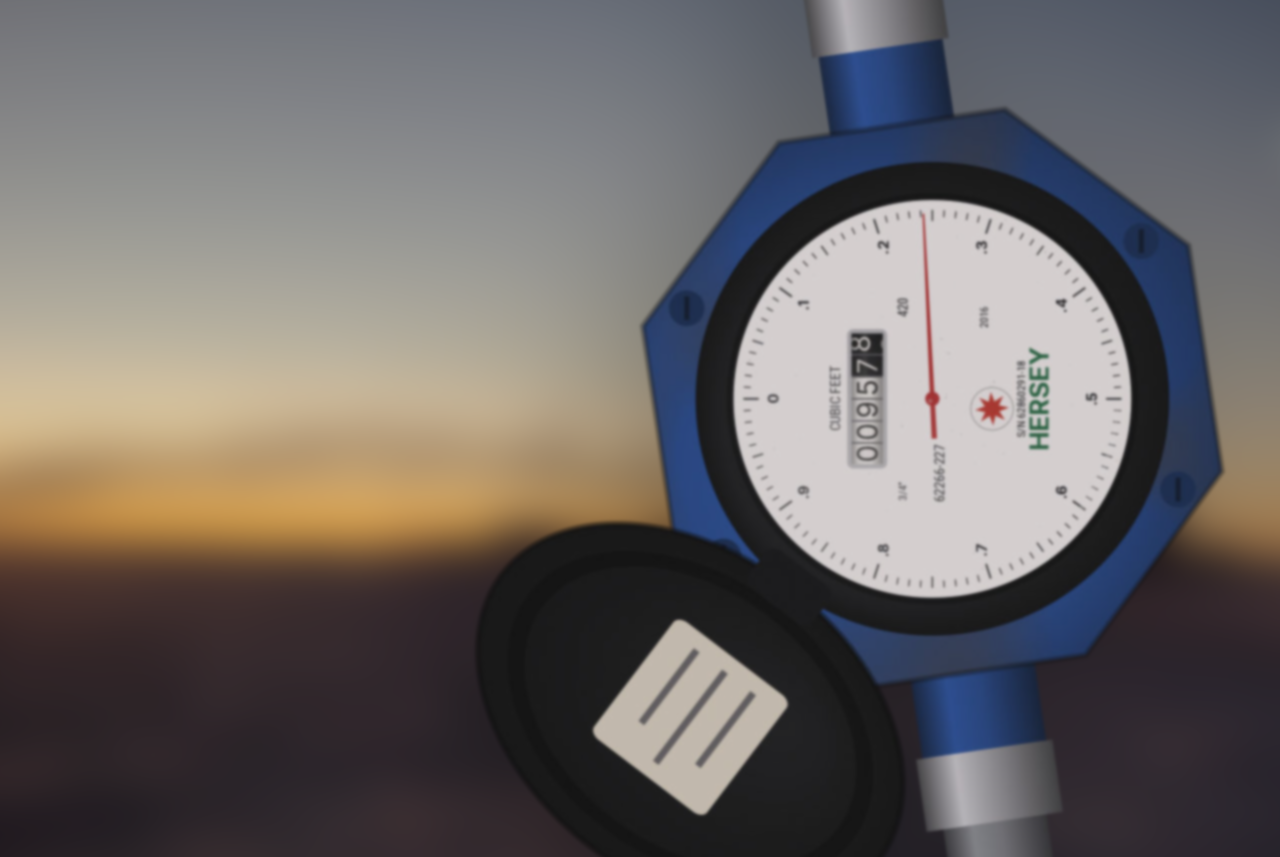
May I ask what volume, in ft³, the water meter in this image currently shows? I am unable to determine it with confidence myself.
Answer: 9578.24 ft³
